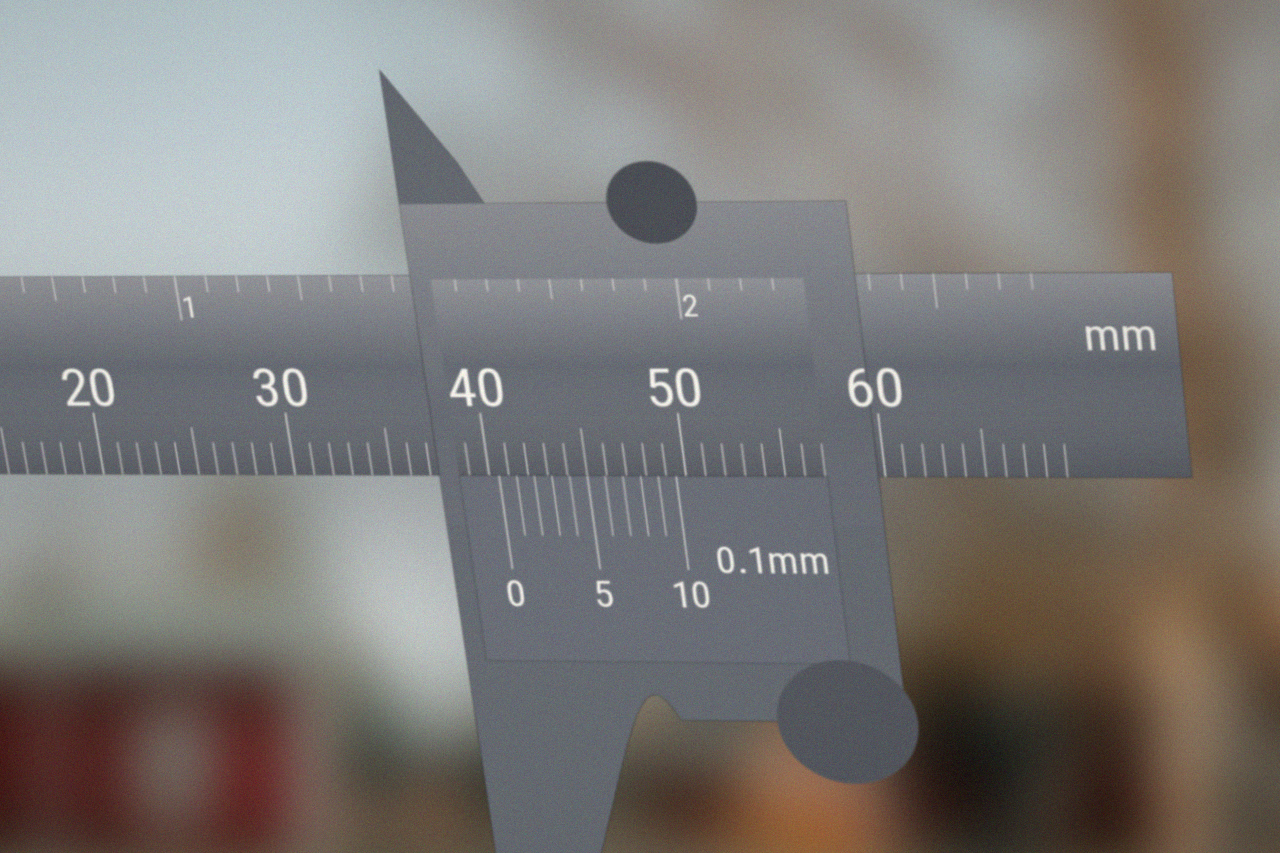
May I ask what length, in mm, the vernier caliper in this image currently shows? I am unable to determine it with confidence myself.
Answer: 40.5 mm
